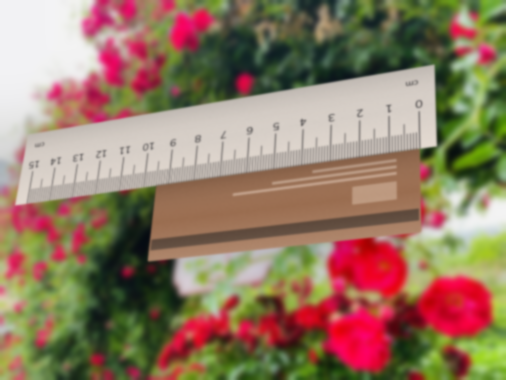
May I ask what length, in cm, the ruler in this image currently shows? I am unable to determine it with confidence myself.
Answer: 9.5 cm
